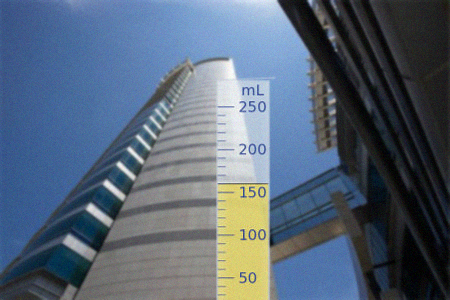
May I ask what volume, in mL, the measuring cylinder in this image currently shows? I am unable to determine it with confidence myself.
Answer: 160 mL
